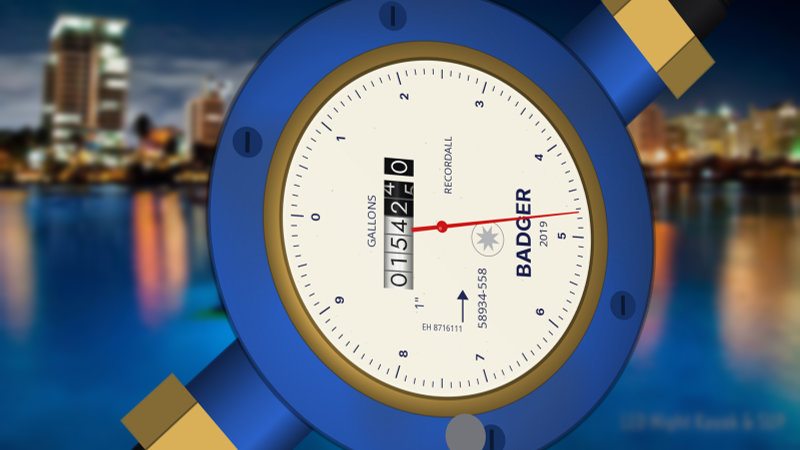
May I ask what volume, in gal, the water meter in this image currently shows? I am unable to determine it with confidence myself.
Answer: 154244.7 gal
